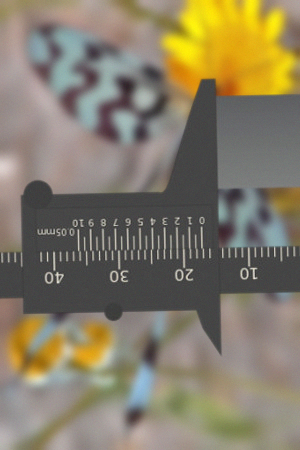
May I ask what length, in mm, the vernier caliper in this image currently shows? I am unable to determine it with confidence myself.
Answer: 17.2 mm
